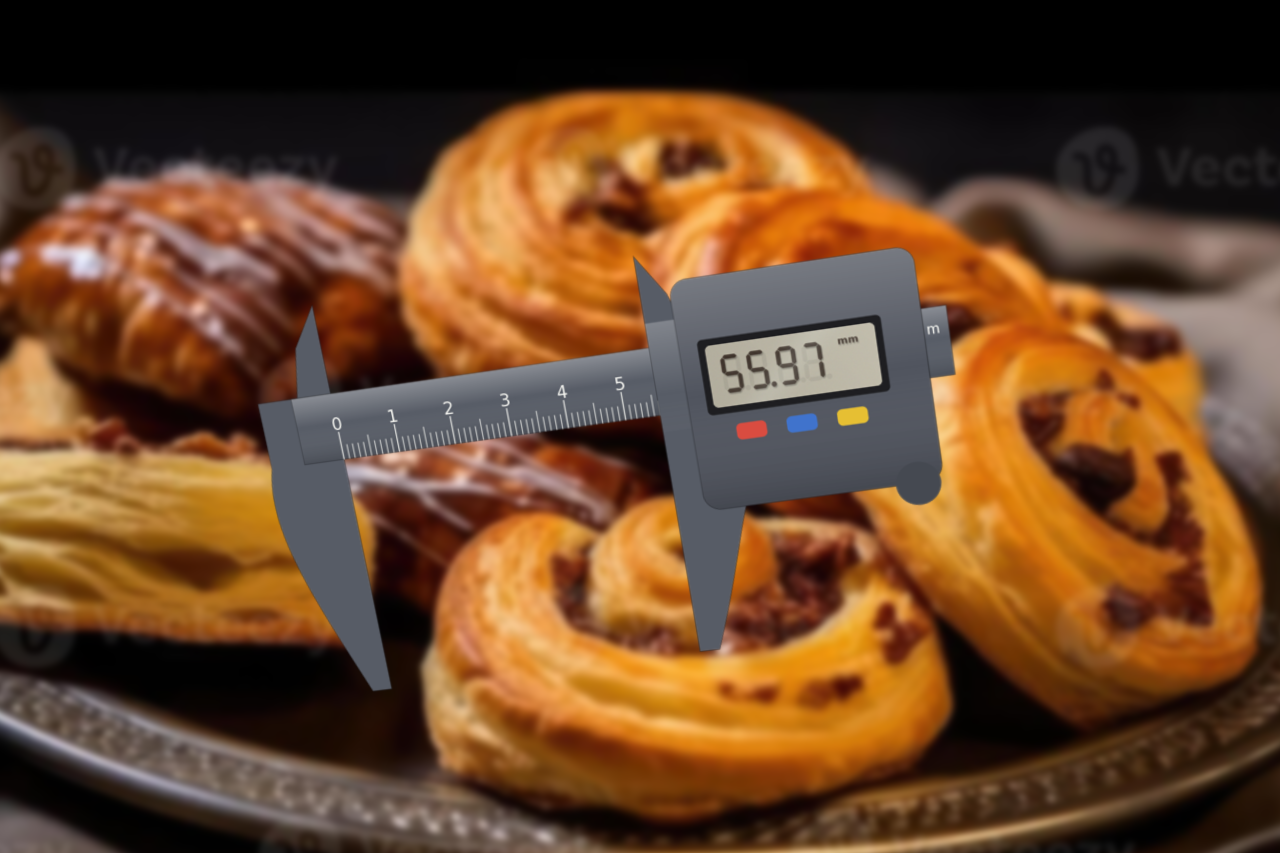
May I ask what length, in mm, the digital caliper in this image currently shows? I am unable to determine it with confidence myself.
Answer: 55.97 mm
